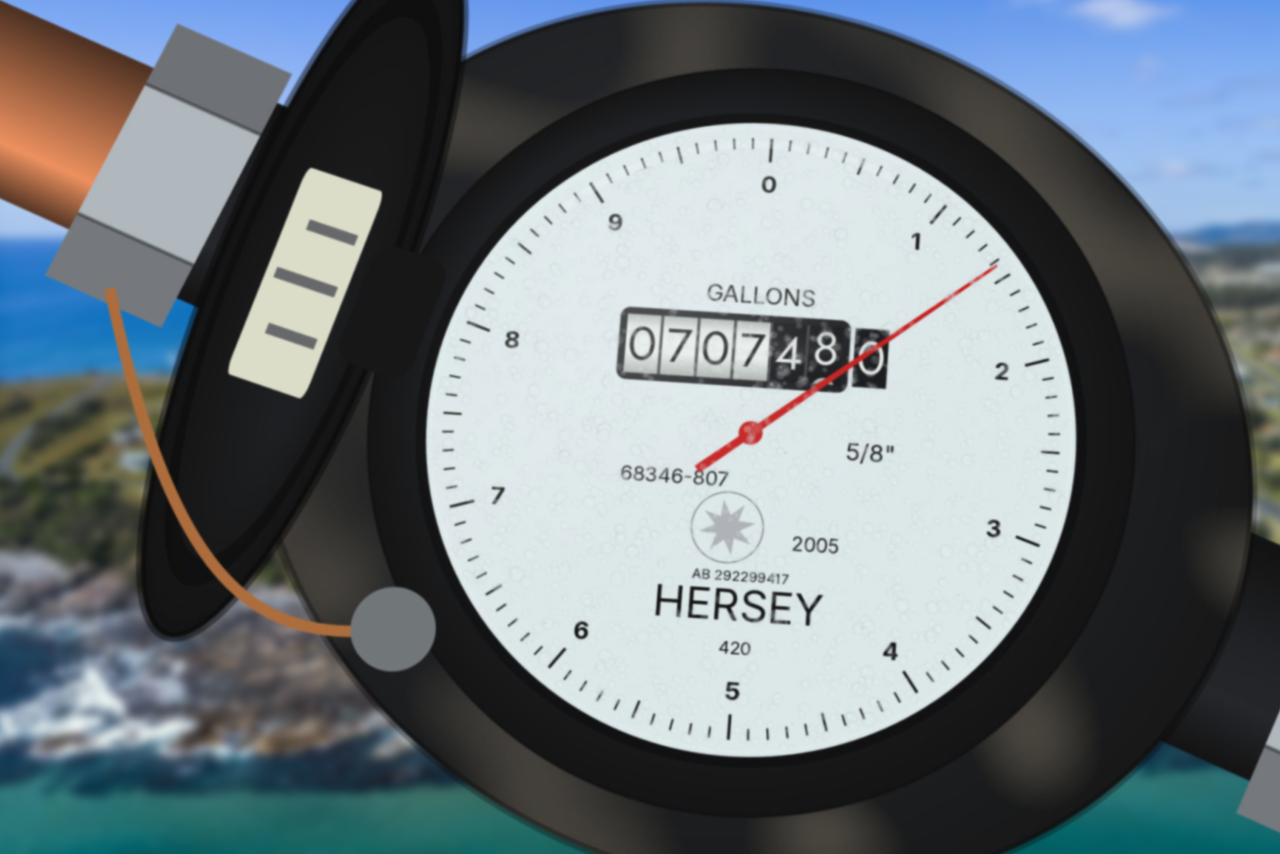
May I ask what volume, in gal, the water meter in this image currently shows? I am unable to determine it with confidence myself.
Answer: 707481.4 gal
